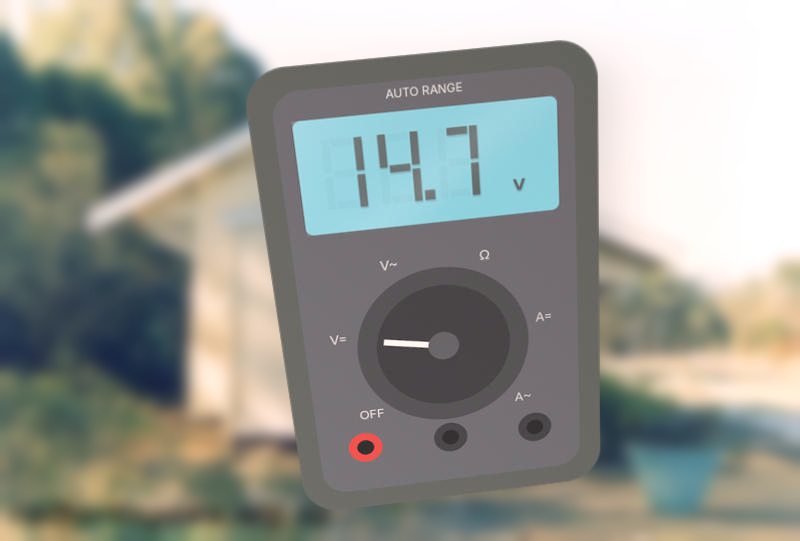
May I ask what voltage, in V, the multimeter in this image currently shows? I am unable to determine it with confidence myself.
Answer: 14.7 V
